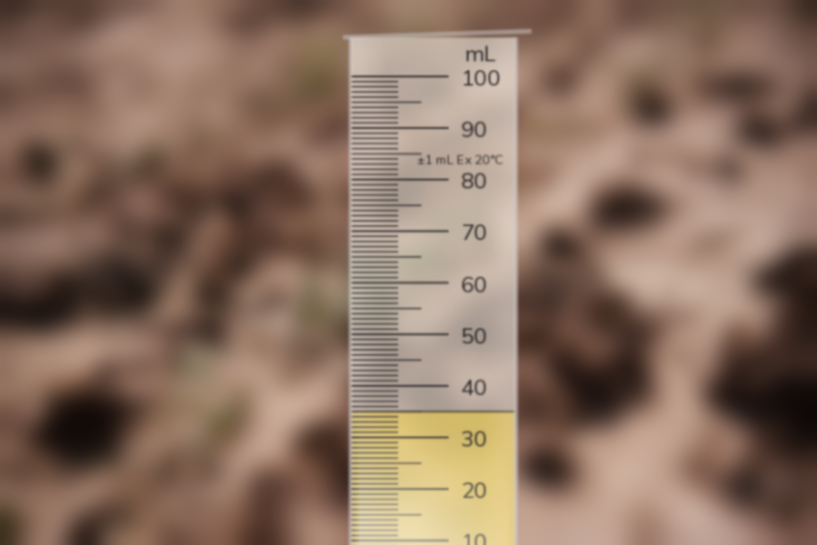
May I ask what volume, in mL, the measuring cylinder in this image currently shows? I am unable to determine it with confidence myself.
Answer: 35 mL
